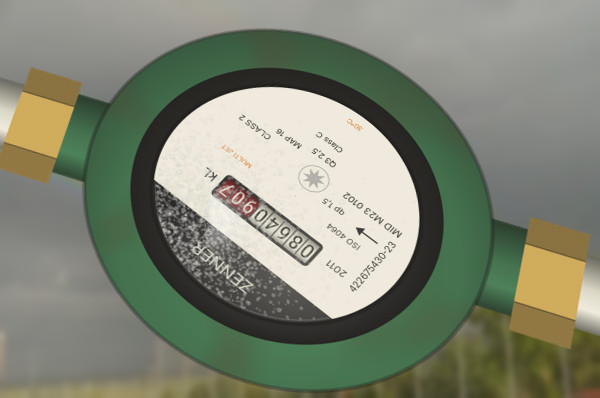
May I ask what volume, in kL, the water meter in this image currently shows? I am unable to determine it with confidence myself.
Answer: 8640.907 kL
